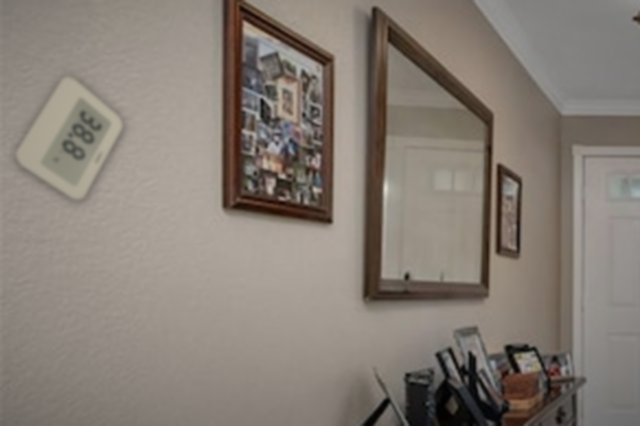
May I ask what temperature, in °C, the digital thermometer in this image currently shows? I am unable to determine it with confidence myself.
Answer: 38.8 °C
